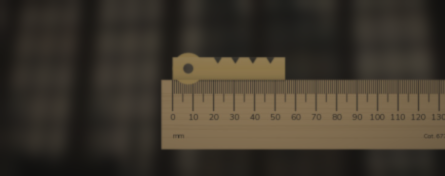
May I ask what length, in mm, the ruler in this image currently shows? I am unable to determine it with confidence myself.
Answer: 55 mm
